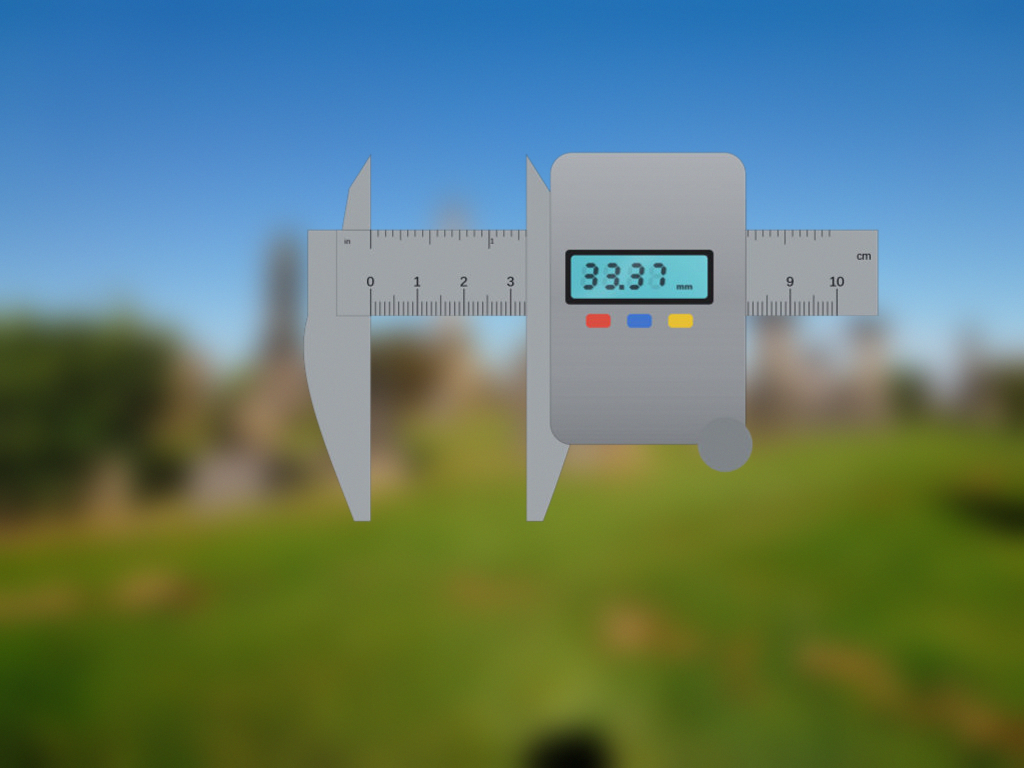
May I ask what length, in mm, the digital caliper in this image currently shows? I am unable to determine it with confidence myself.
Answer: 33.37 mm
